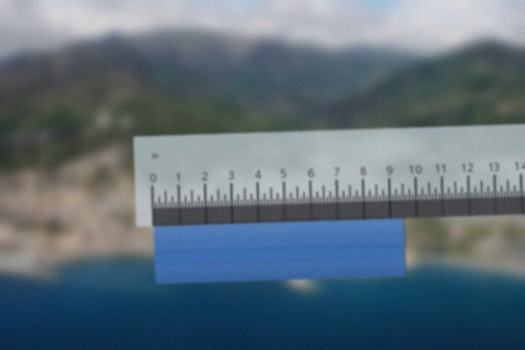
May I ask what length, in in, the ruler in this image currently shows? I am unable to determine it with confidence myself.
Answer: 9.5 in
